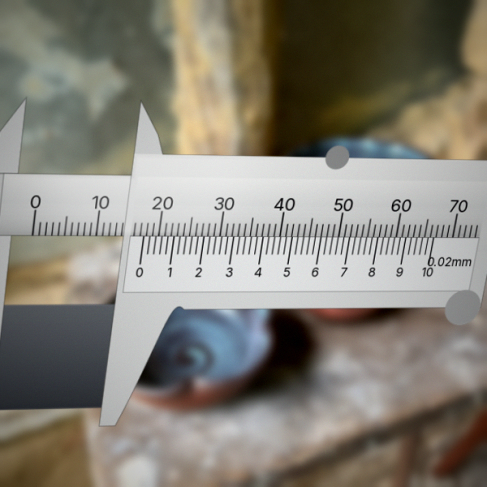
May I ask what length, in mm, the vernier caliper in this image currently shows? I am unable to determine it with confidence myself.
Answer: 17.6 mm
